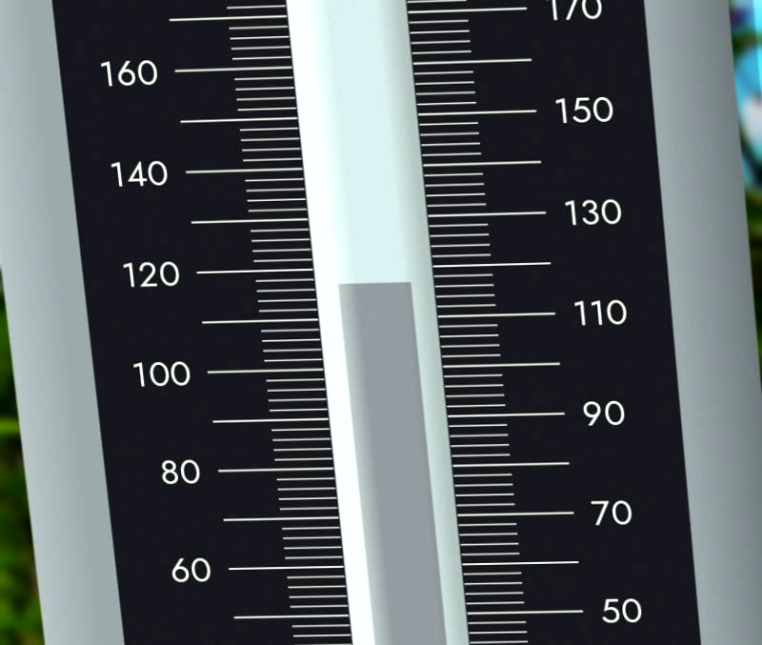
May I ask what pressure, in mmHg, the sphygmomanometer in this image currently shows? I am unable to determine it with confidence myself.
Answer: 117 mmHg
